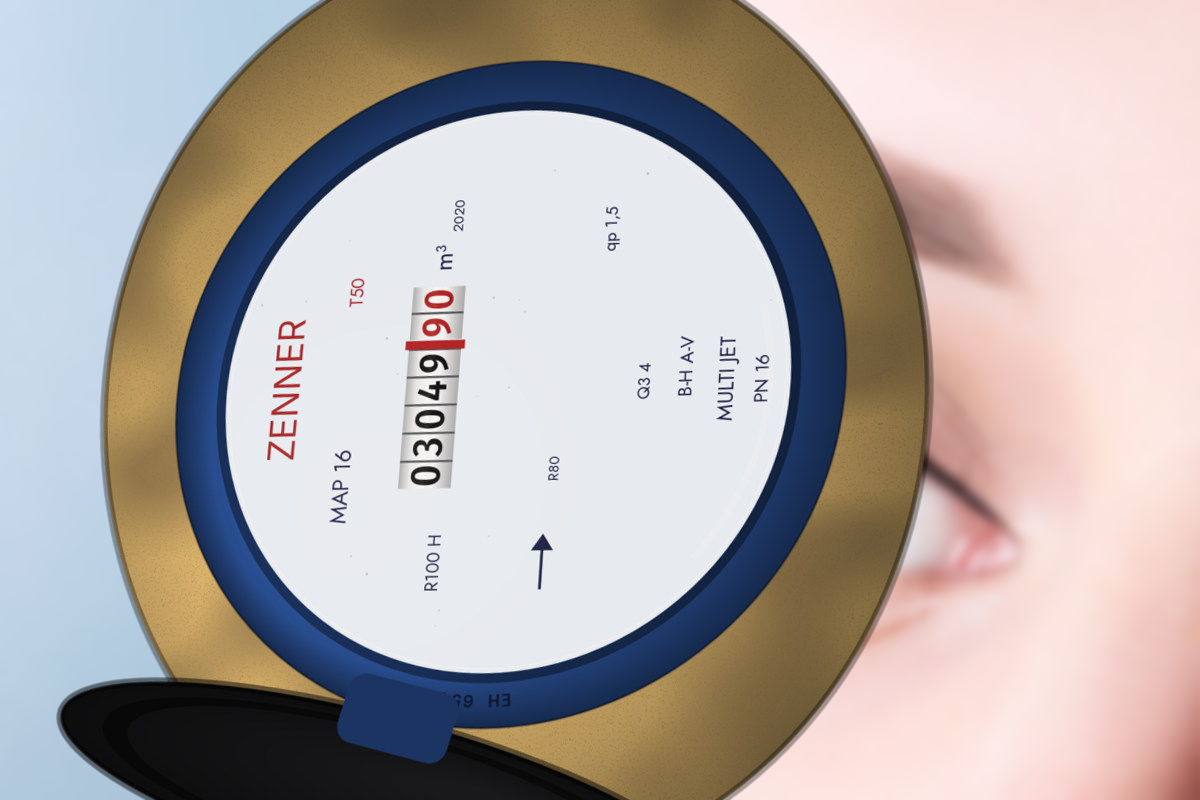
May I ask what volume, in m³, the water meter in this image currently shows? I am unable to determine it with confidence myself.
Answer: 3049.90 m³
